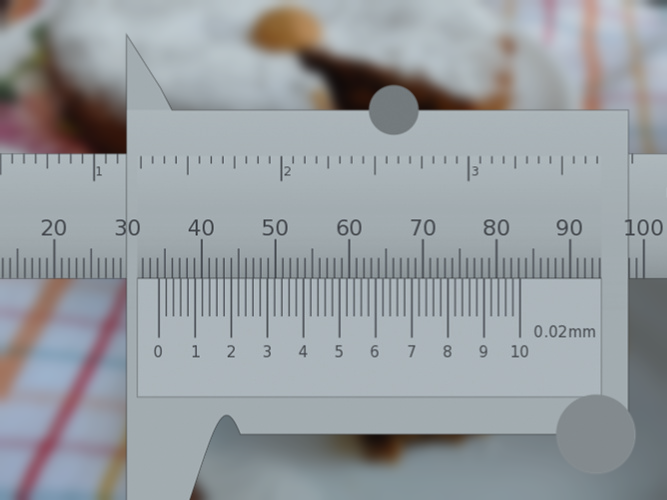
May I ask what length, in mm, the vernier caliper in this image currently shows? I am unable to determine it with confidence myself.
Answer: 34.2 mm
